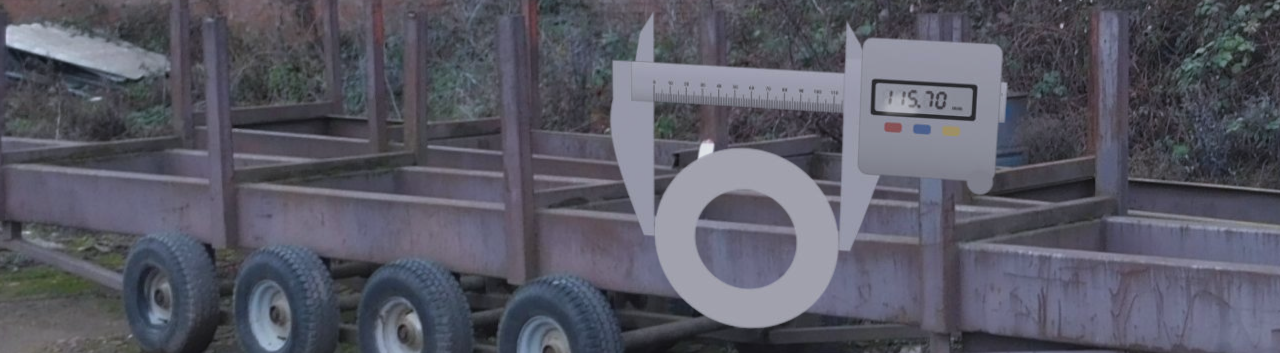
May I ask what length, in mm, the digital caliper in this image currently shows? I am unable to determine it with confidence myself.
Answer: 115.70 mm
